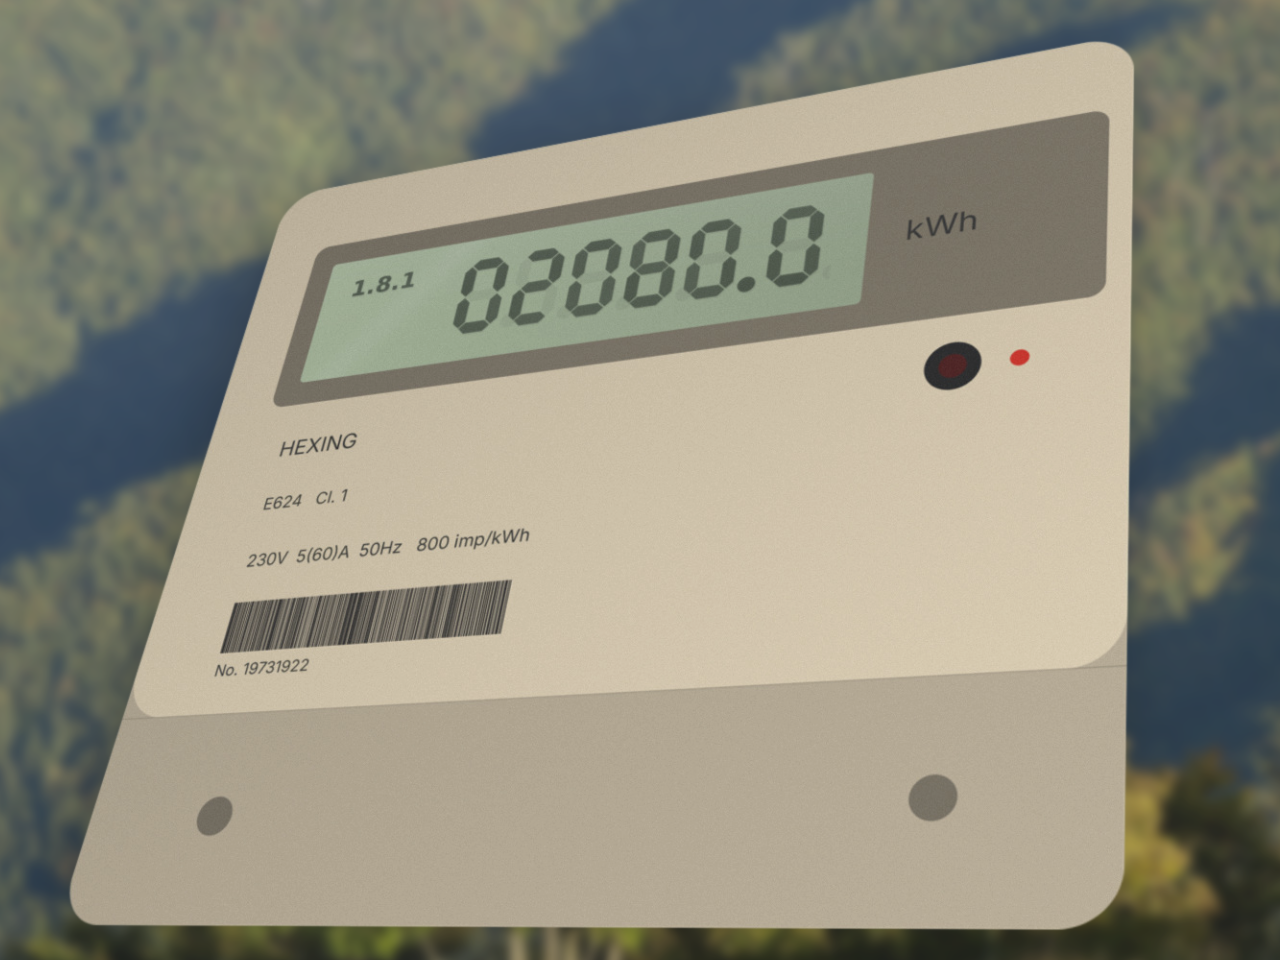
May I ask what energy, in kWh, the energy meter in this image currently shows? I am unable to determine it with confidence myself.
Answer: 2080.0 kWh
